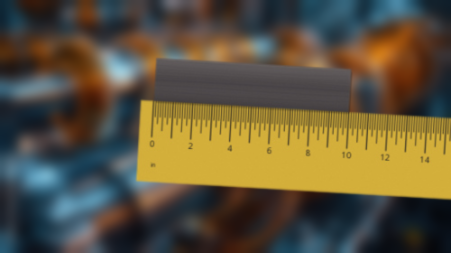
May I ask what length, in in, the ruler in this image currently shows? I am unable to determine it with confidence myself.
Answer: 10 in
